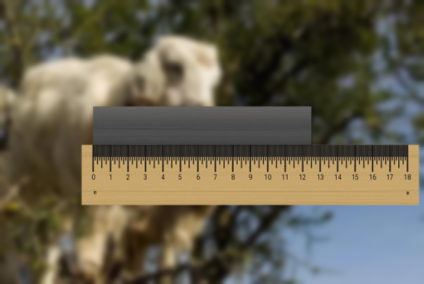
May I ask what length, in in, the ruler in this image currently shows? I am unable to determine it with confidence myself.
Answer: 12.5 in
